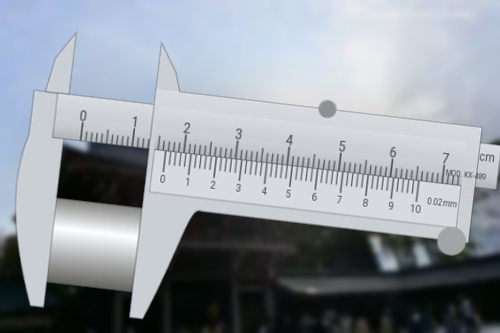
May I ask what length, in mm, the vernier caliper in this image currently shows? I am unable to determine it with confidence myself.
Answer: 16.5 mm
